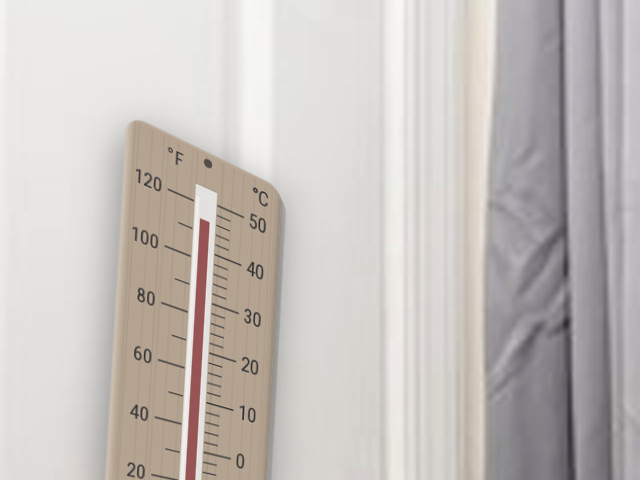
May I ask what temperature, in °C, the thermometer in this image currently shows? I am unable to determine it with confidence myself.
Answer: 46 °C
